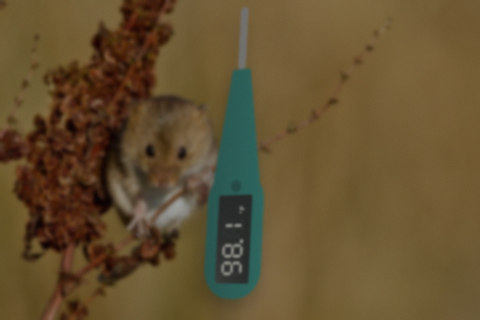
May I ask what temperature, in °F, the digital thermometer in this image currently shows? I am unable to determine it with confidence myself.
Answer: 98.1 °F
